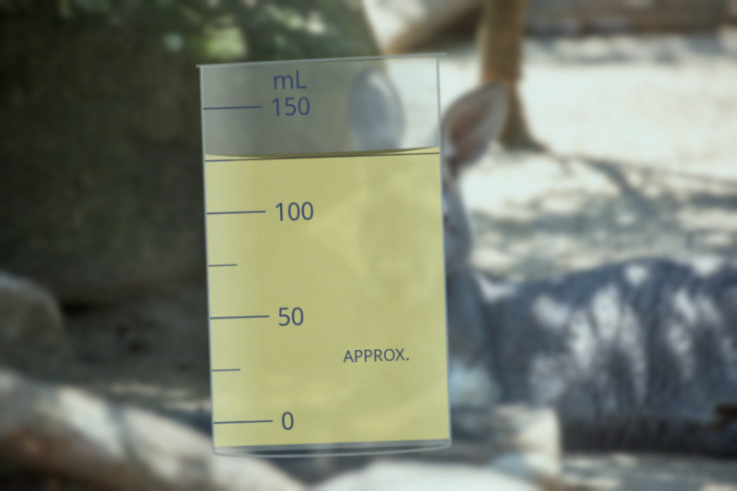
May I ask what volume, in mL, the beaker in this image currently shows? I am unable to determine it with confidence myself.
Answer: 125 mL
